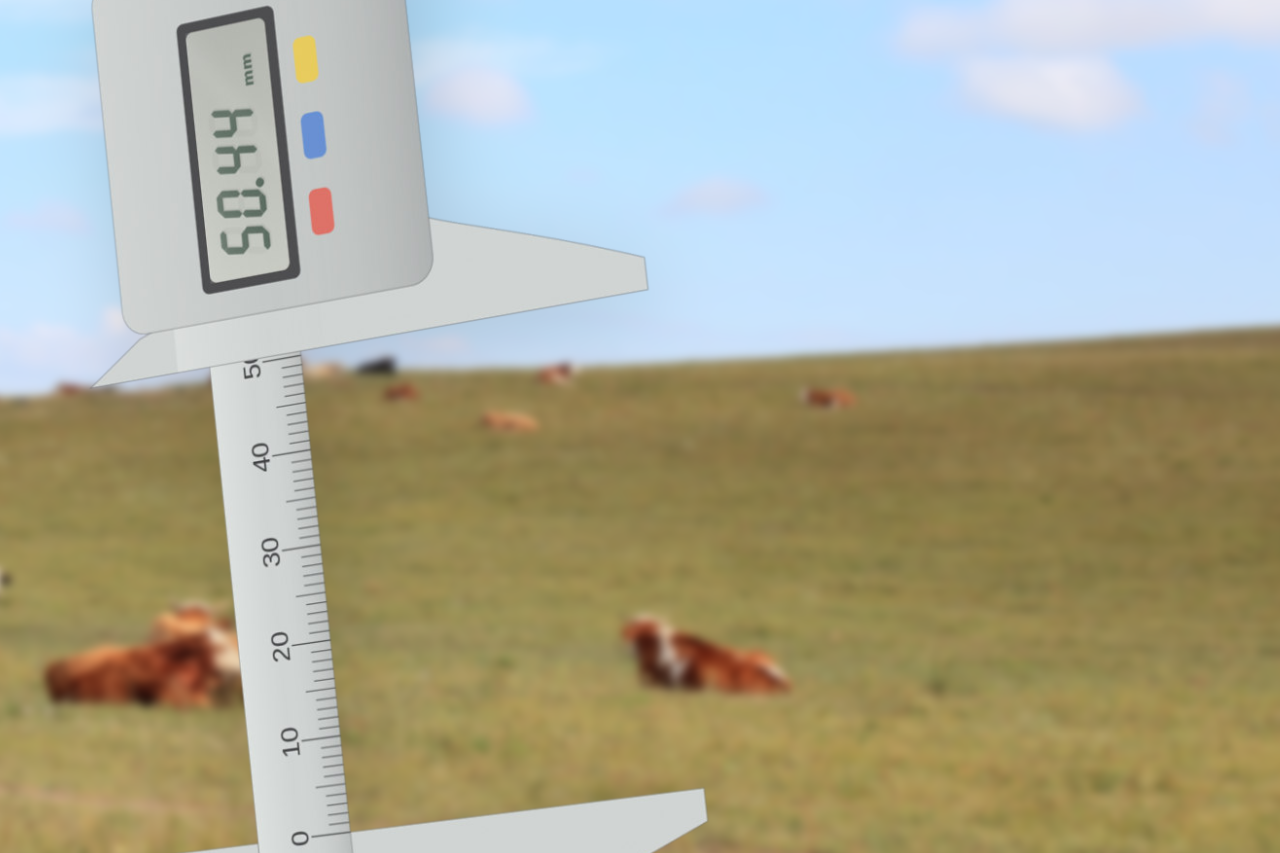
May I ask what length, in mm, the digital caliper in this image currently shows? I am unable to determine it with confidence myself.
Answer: 50.44 mm
